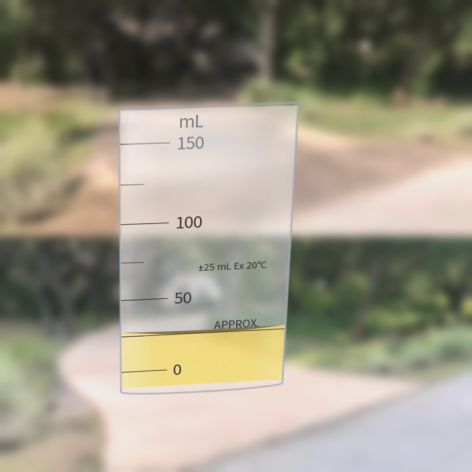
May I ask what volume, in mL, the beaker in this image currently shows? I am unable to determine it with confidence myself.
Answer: 25 mL
